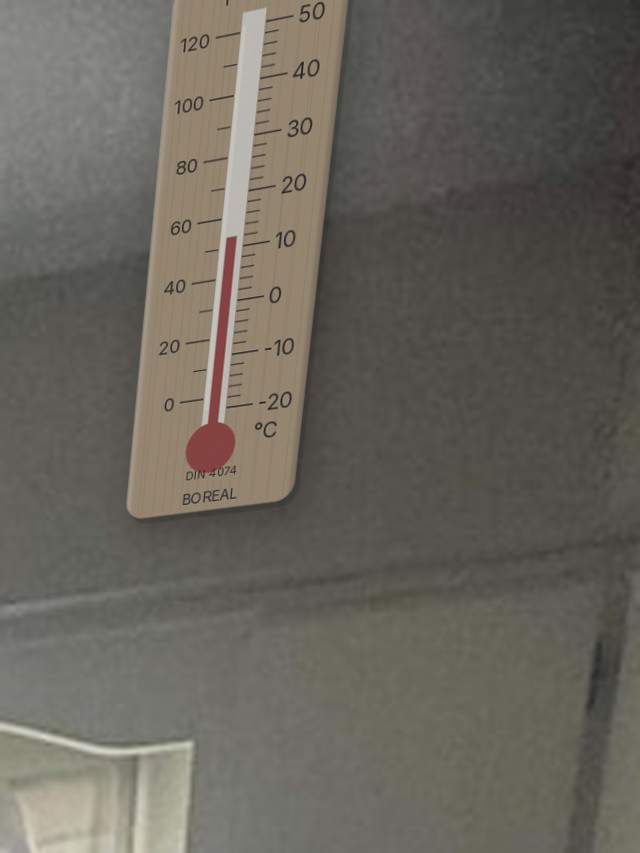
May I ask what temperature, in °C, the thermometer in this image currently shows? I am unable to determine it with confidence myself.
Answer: 12 °C
